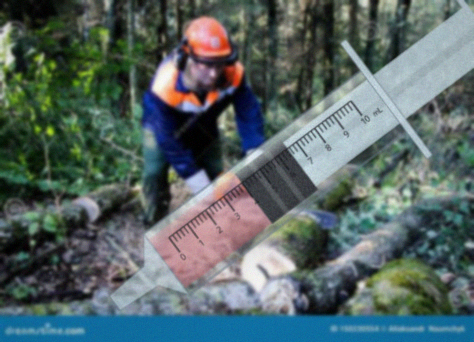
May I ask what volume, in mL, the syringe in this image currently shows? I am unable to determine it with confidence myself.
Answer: 4 mL
